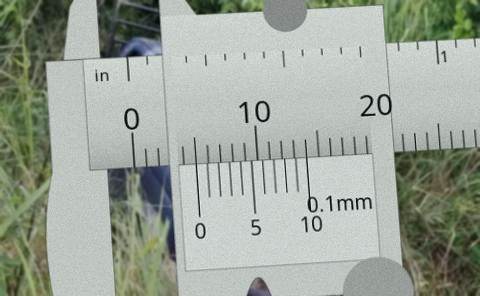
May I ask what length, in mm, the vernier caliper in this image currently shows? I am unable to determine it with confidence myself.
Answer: 5.0 mm
